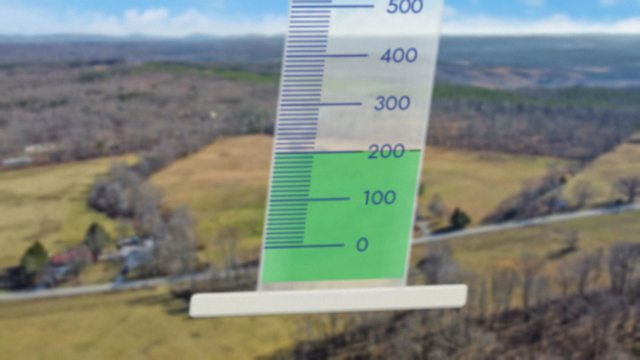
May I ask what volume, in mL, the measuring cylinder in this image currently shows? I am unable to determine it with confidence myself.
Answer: 200 mL
